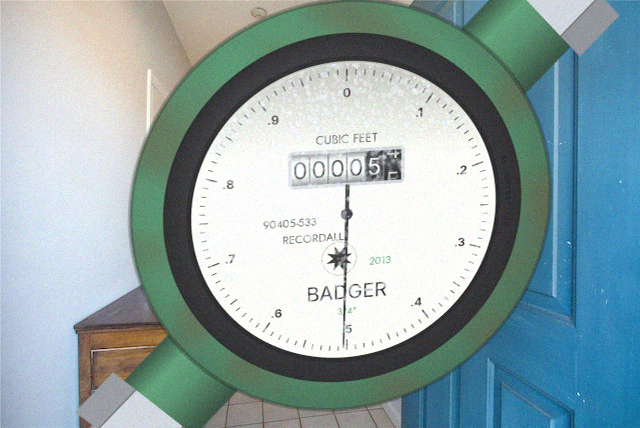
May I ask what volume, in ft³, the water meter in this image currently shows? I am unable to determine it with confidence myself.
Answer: 54.50 ft³
